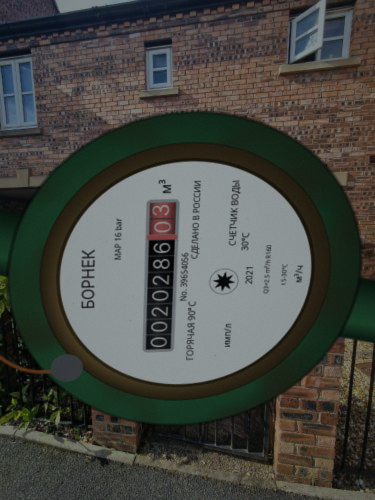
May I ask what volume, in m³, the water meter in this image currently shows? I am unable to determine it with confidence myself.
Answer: 20286.03 m³
